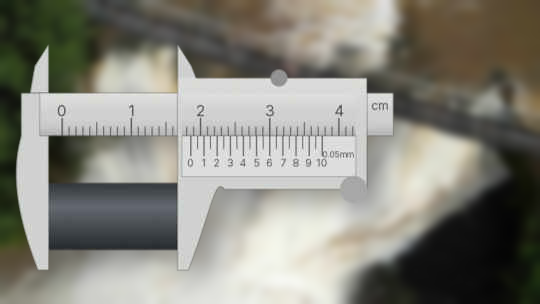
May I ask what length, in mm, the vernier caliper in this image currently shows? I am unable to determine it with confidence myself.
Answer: 18.6 mm
